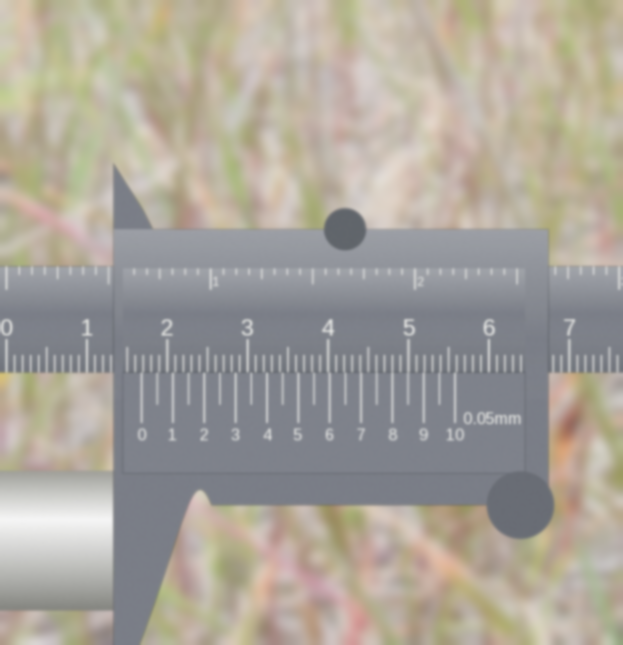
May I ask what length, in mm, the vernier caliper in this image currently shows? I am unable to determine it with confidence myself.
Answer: 16.8 mm
